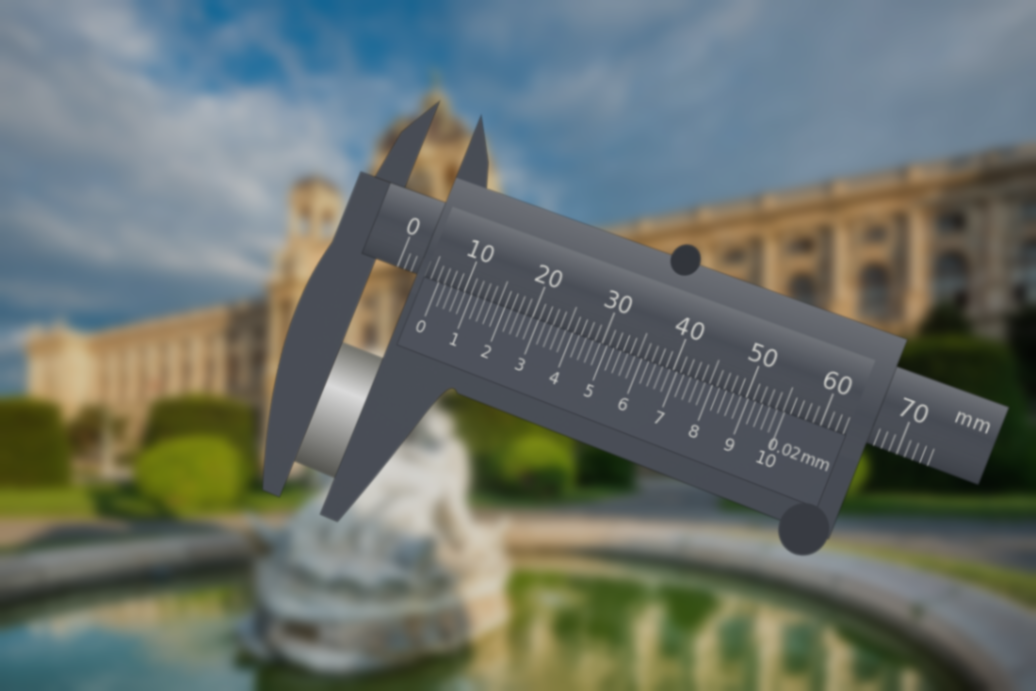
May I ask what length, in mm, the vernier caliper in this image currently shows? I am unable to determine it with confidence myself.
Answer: 6.2 mm
